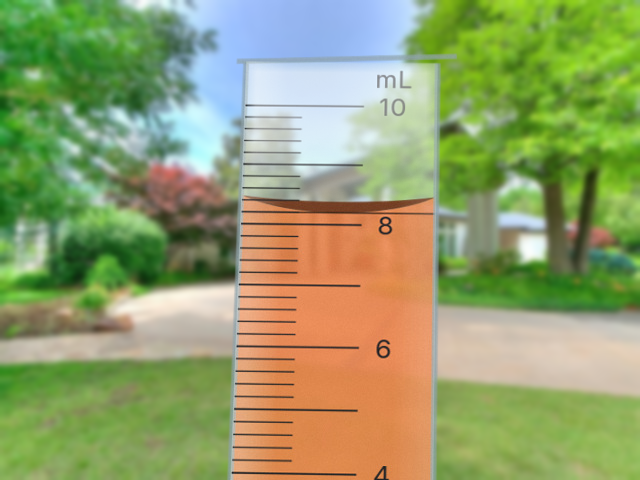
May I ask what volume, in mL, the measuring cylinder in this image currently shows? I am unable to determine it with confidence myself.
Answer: 8.2 mL
